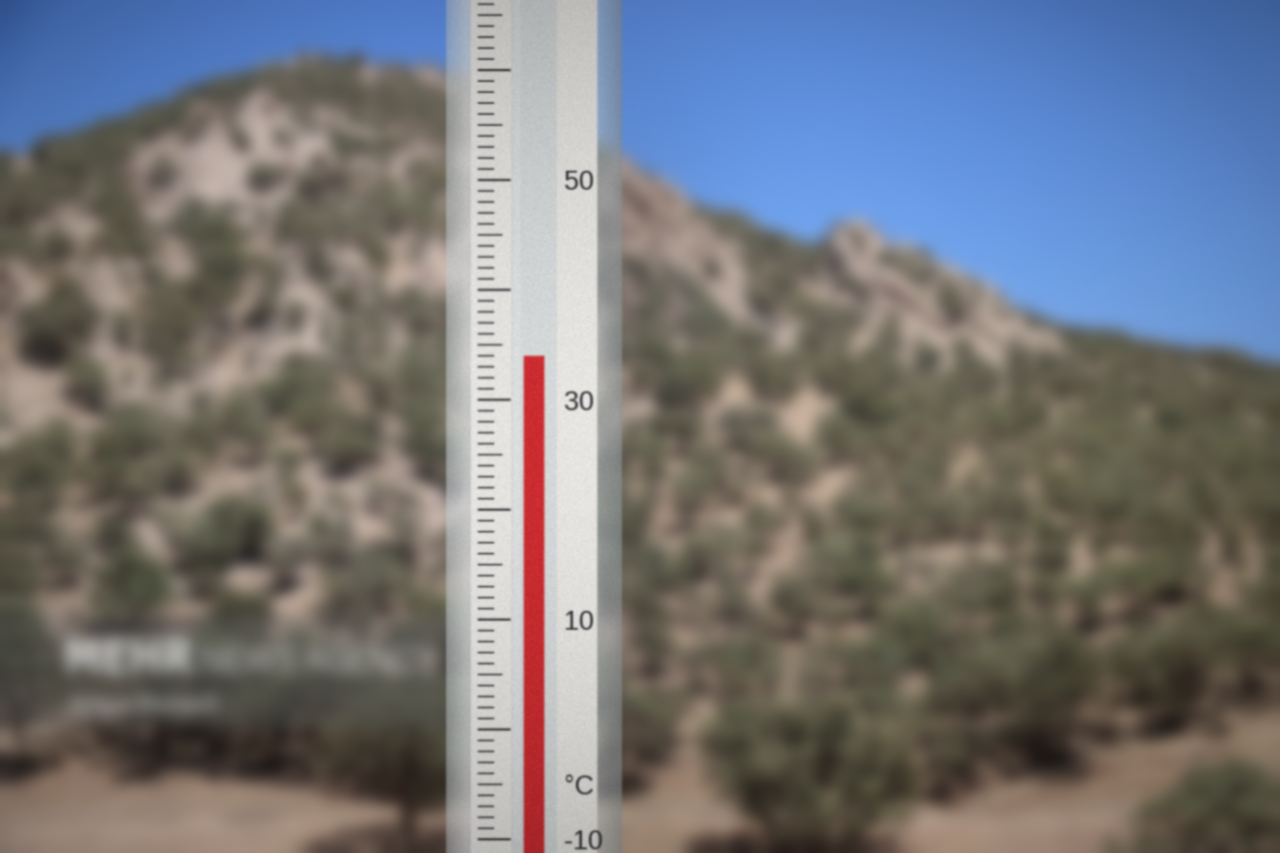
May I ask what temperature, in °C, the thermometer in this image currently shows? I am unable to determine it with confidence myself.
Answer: 34 °C
